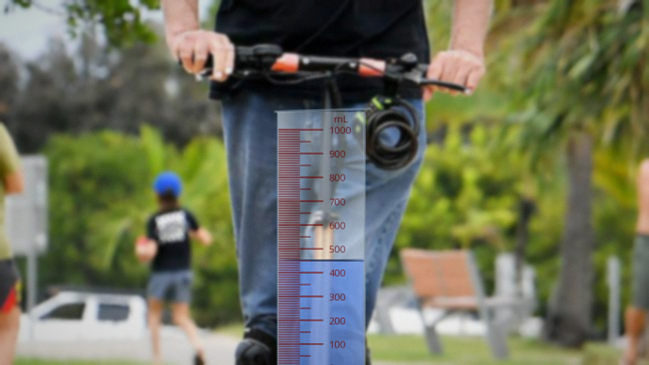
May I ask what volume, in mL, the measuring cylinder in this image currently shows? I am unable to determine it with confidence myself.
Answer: 450 mL
